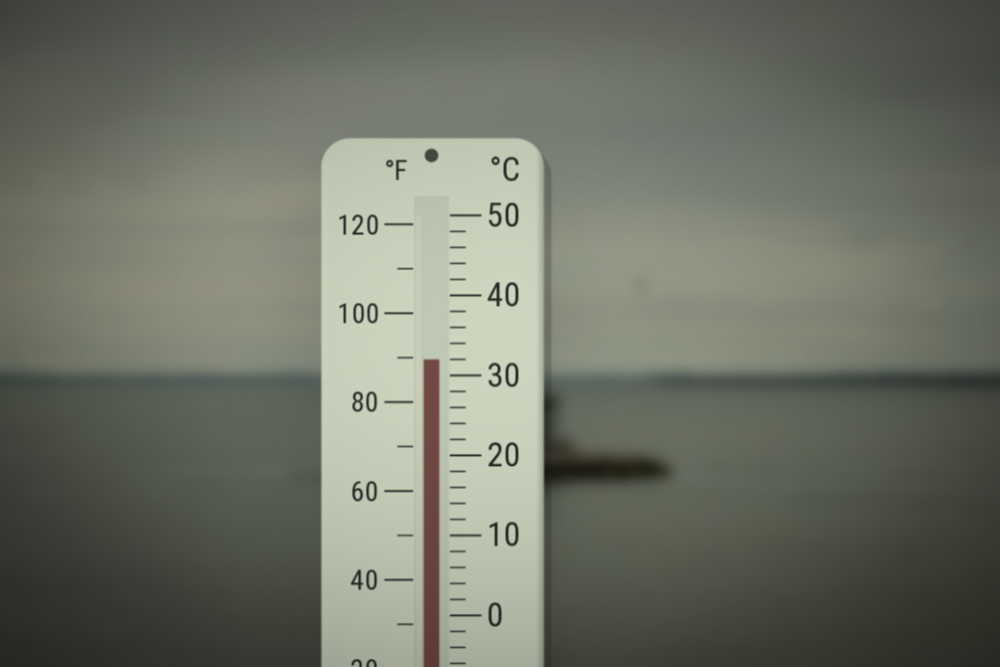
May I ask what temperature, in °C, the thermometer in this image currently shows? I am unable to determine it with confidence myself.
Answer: 32 °C
